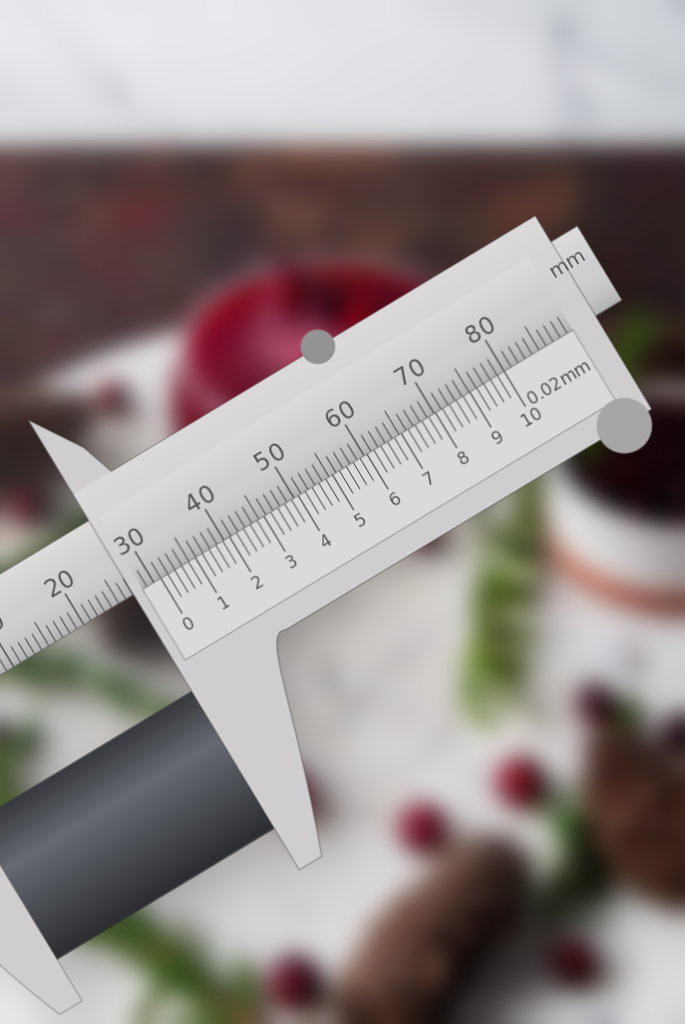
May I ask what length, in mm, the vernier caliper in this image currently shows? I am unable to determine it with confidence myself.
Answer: 31.0 mm
